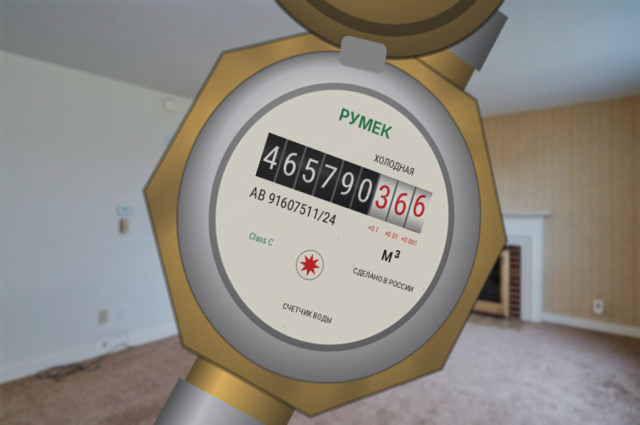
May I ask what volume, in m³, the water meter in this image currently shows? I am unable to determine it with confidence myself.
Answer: 465790.366 m³
